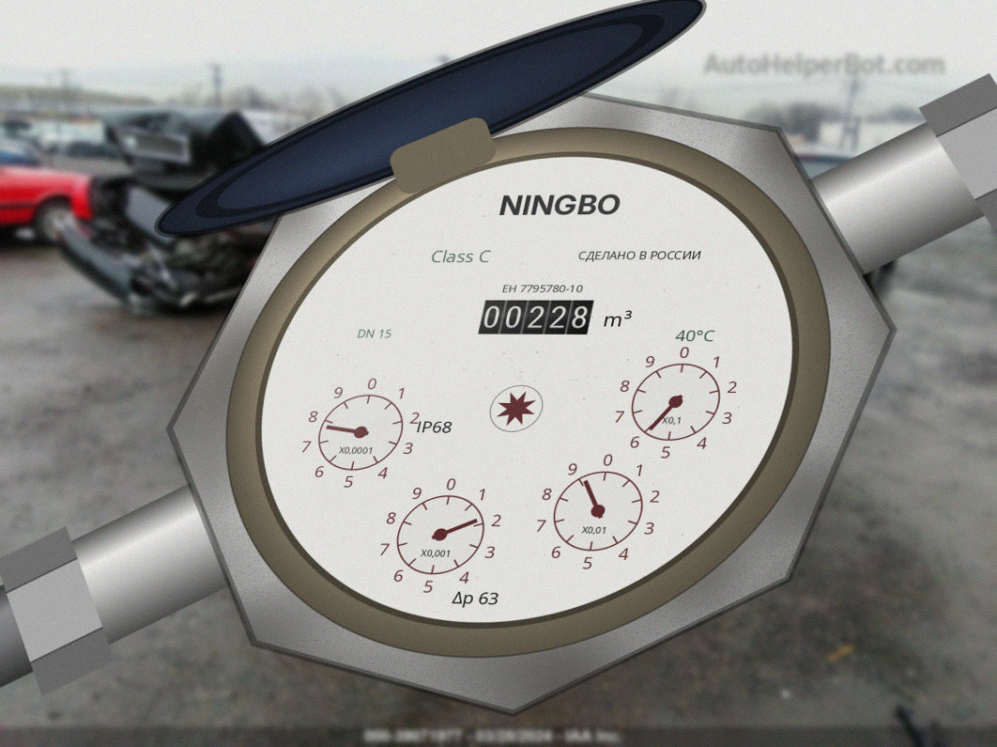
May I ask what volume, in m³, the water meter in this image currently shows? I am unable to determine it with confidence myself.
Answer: 228.5917 m³
